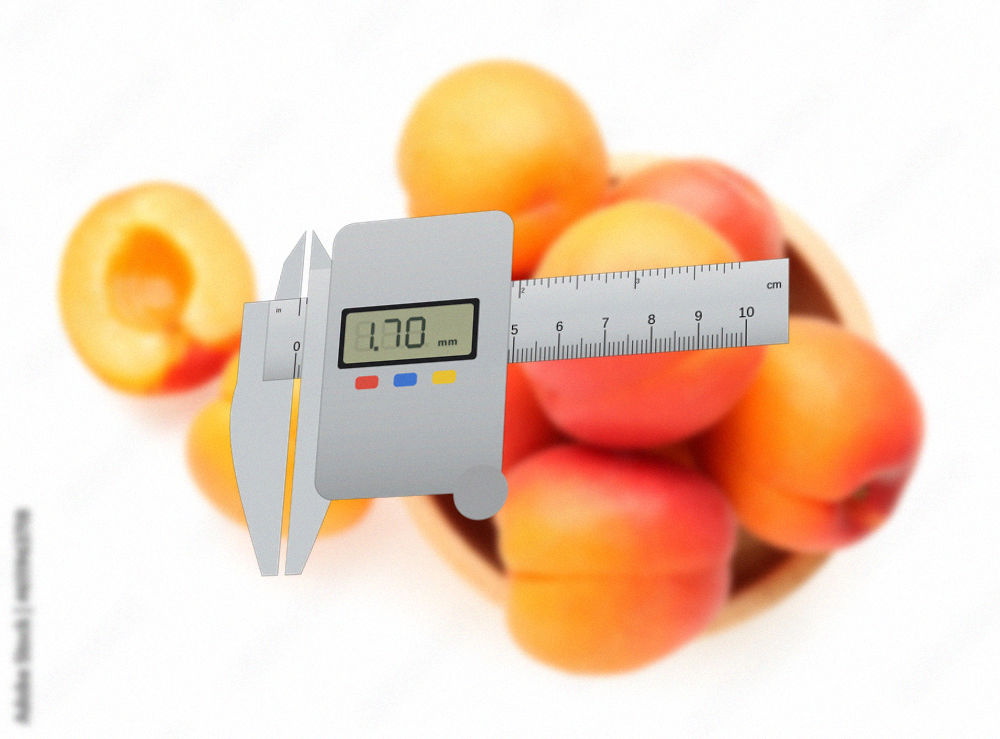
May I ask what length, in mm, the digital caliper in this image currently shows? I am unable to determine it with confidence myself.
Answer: 1.70 mm
